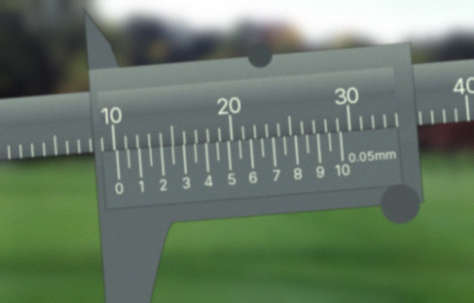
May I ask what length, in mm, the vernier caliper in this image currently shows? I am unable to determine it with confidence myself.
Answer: 10.2 mm
